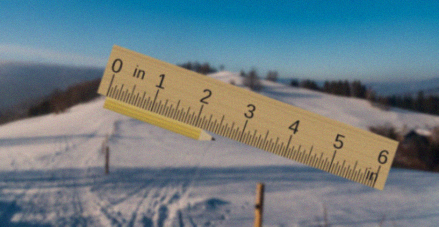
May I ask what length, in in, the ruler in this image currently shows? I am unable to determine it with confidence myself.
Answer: 2.5 in
